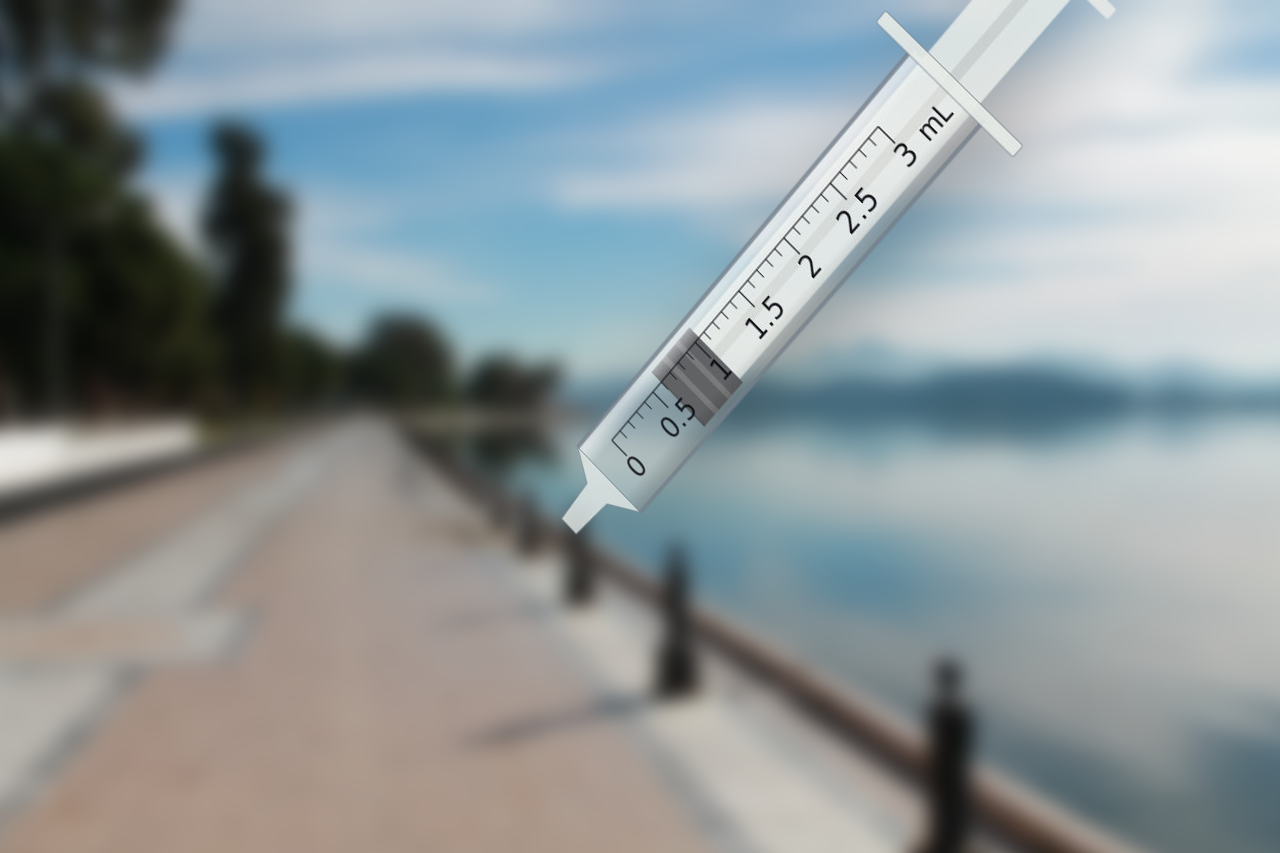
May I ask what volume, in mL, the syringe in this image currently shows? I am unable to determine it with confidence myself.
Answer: 0.6 mL
